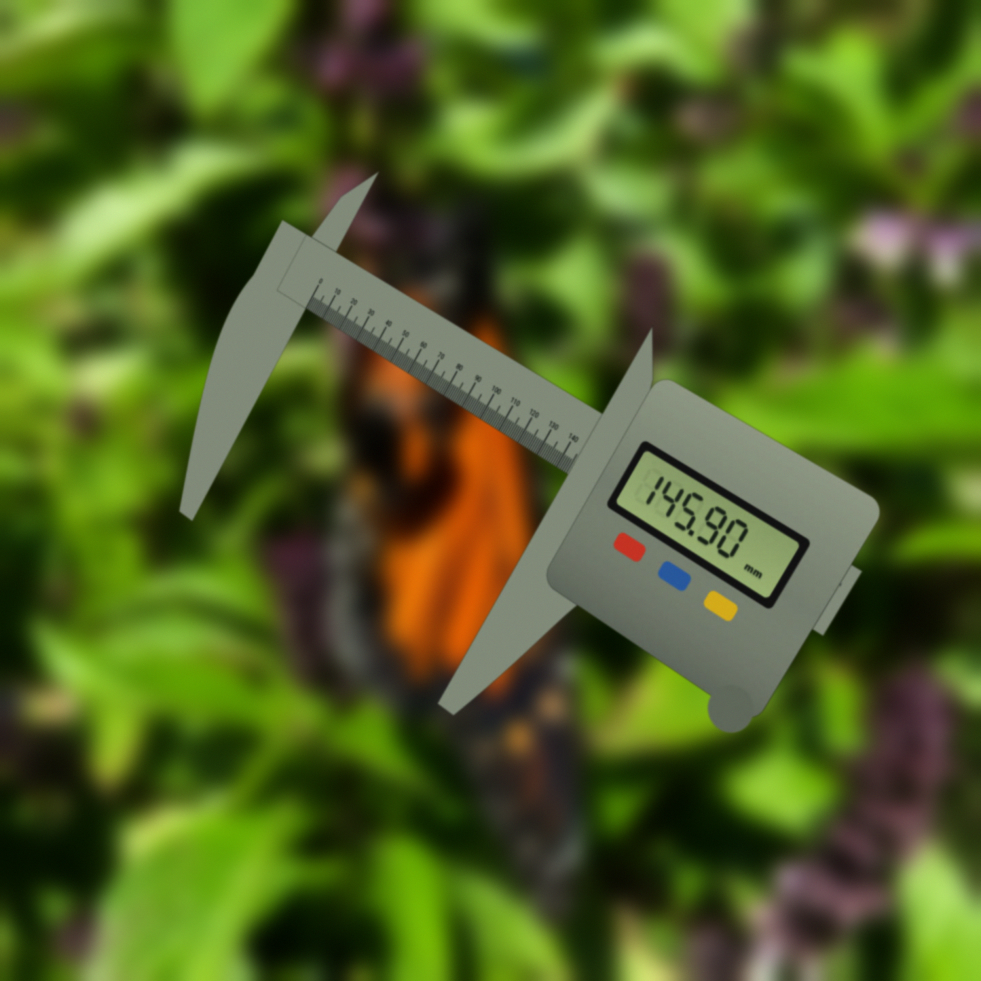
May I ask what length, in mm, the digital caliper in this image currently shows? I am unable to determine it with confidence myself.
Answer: 145.90 mm
